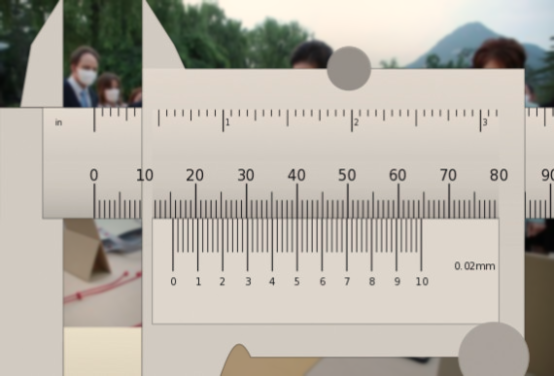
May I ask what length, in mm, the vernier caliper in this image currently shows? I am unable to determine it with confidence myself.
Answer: 15.5 mm
